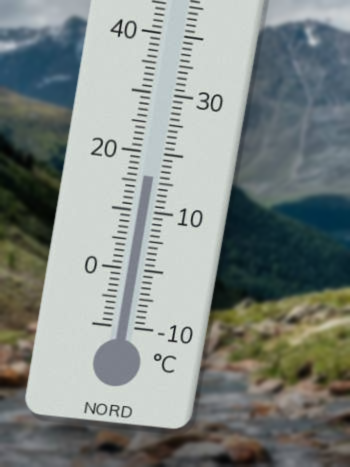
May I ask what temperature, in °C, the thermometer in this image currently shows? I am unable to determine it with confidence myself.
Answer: 16 °C
